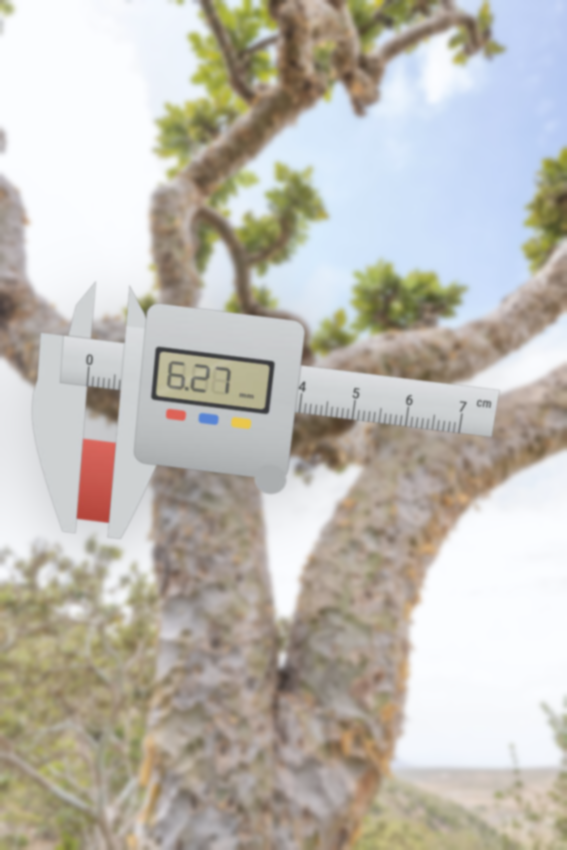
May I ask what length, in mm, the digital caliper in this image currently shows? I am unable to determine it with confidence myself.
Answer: 6.27 mm
